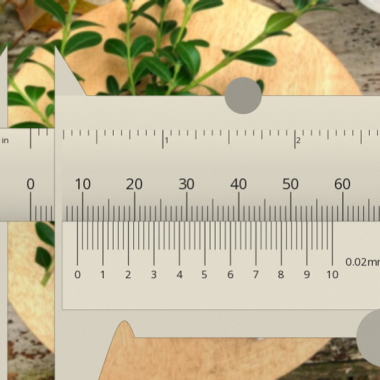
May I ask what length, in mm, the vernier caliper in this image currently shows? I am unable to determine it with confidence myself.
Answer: 9.0 mm
